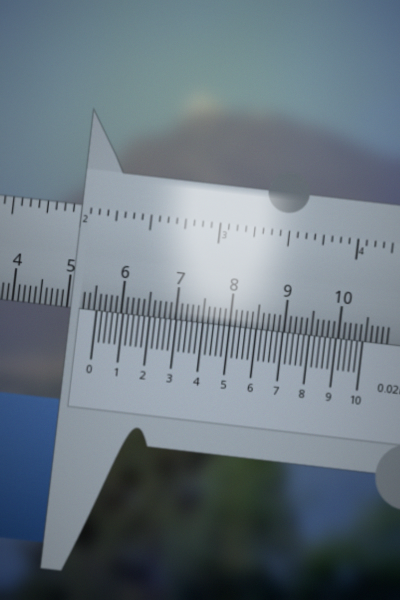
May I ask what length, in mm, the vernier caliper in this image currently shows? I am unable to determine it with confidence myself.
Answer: 55.5 mm
